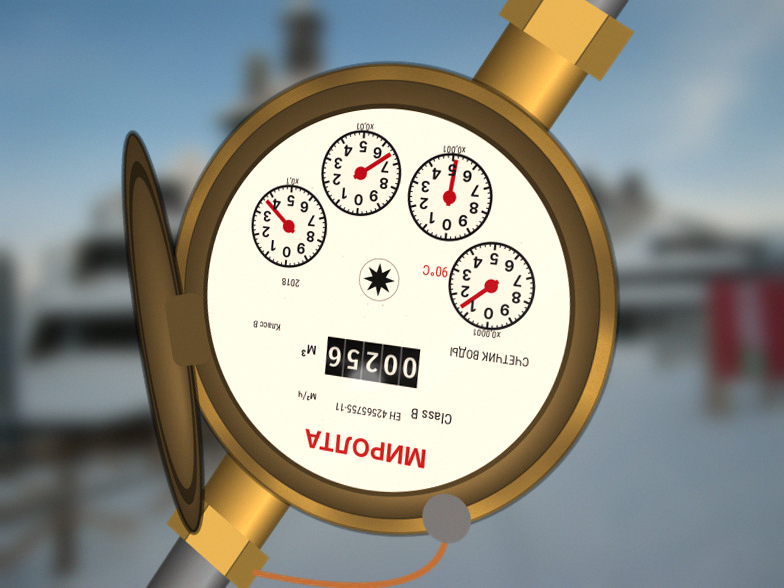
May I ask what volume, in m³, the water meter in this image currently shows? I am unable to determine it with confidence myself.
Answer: 256.3651 m³
